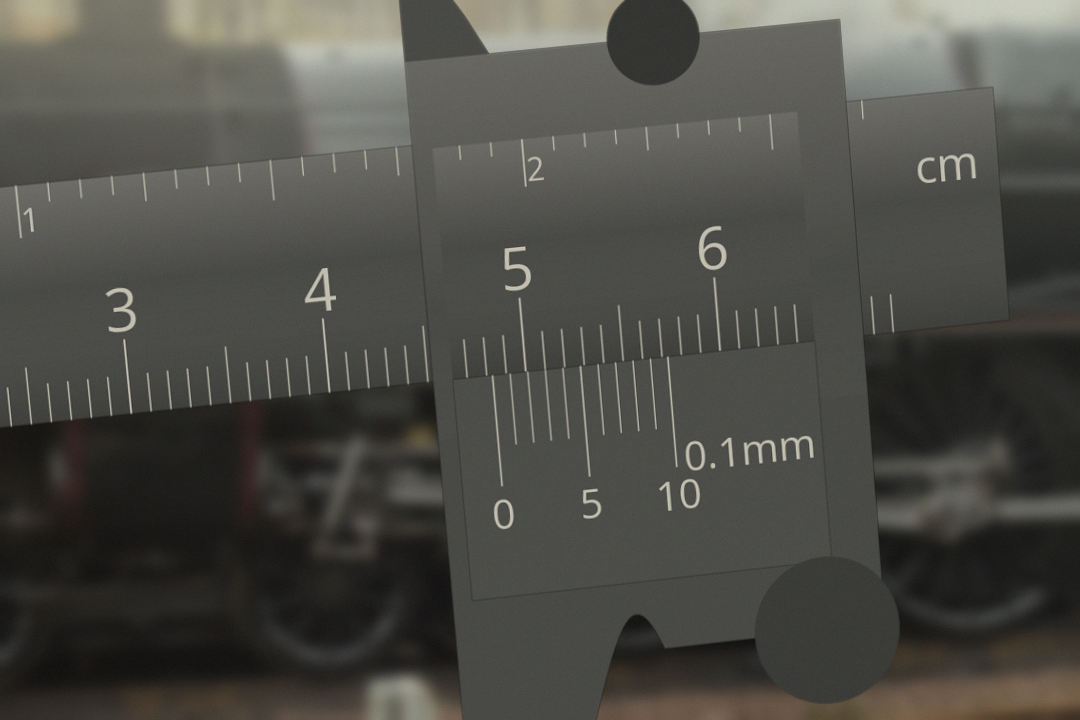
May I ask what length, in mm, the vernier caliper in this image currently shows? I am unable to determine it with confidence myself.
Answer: 48.3 mm
